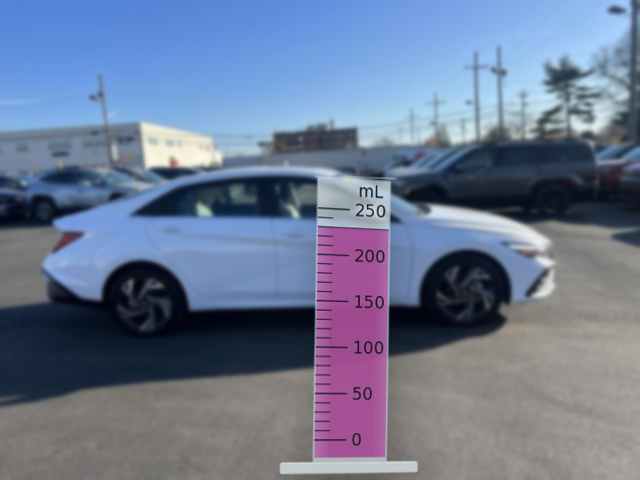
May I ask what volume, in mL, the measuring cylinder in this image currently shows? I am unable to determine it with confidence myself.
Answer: 230 mL
